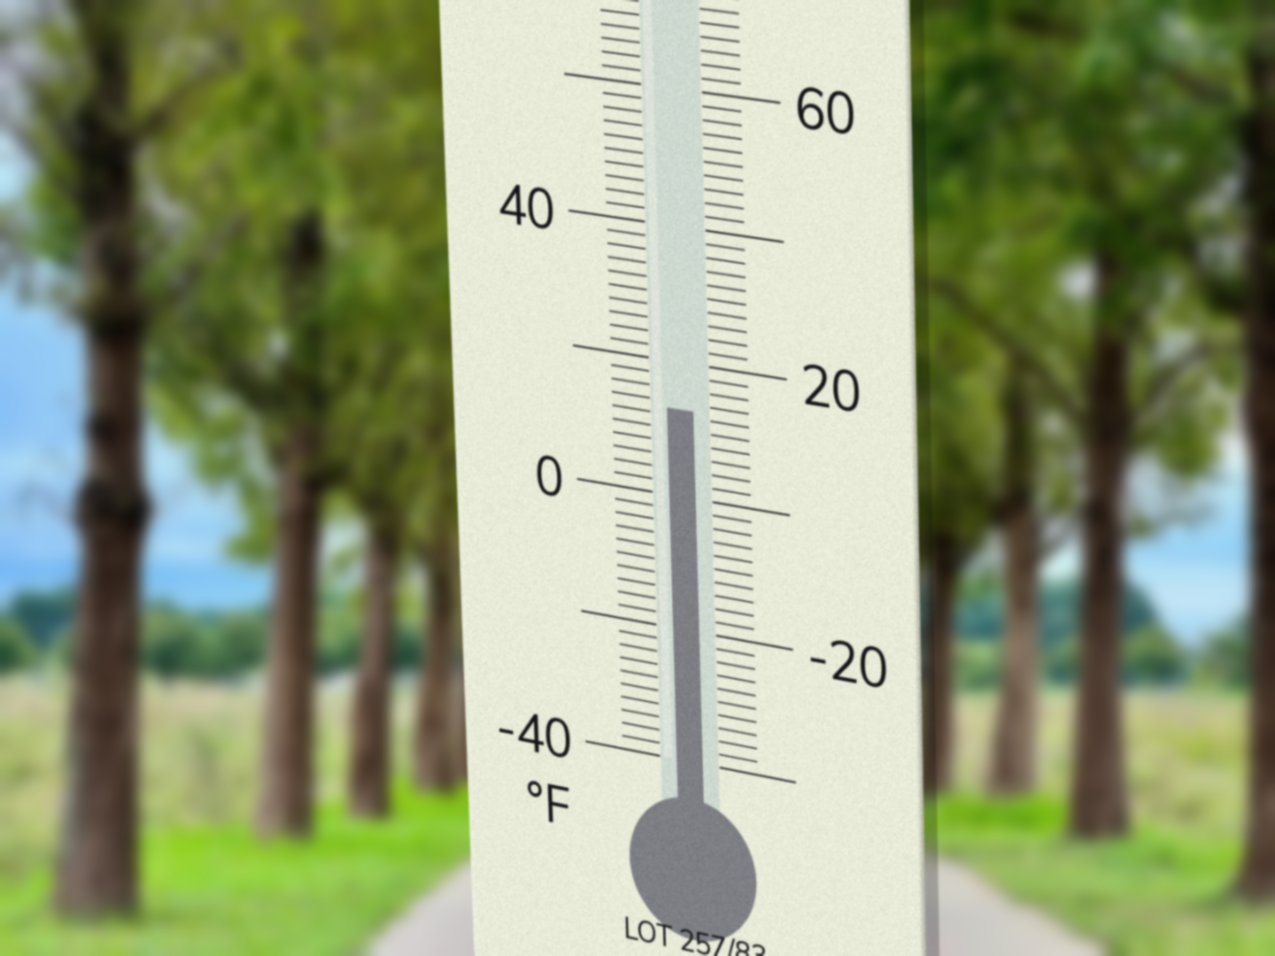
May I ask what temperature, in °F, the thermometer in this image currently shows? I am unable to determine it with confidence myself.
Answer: 13 °F
